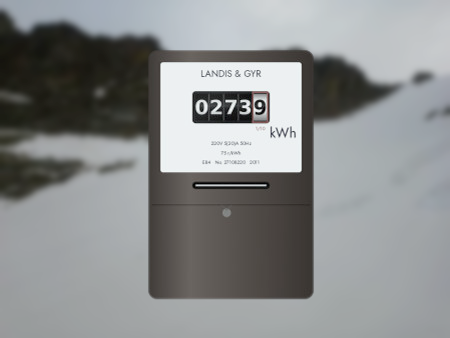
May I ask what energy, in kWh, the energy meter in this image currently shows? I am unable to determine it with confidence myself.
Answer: 273.9 kWh
